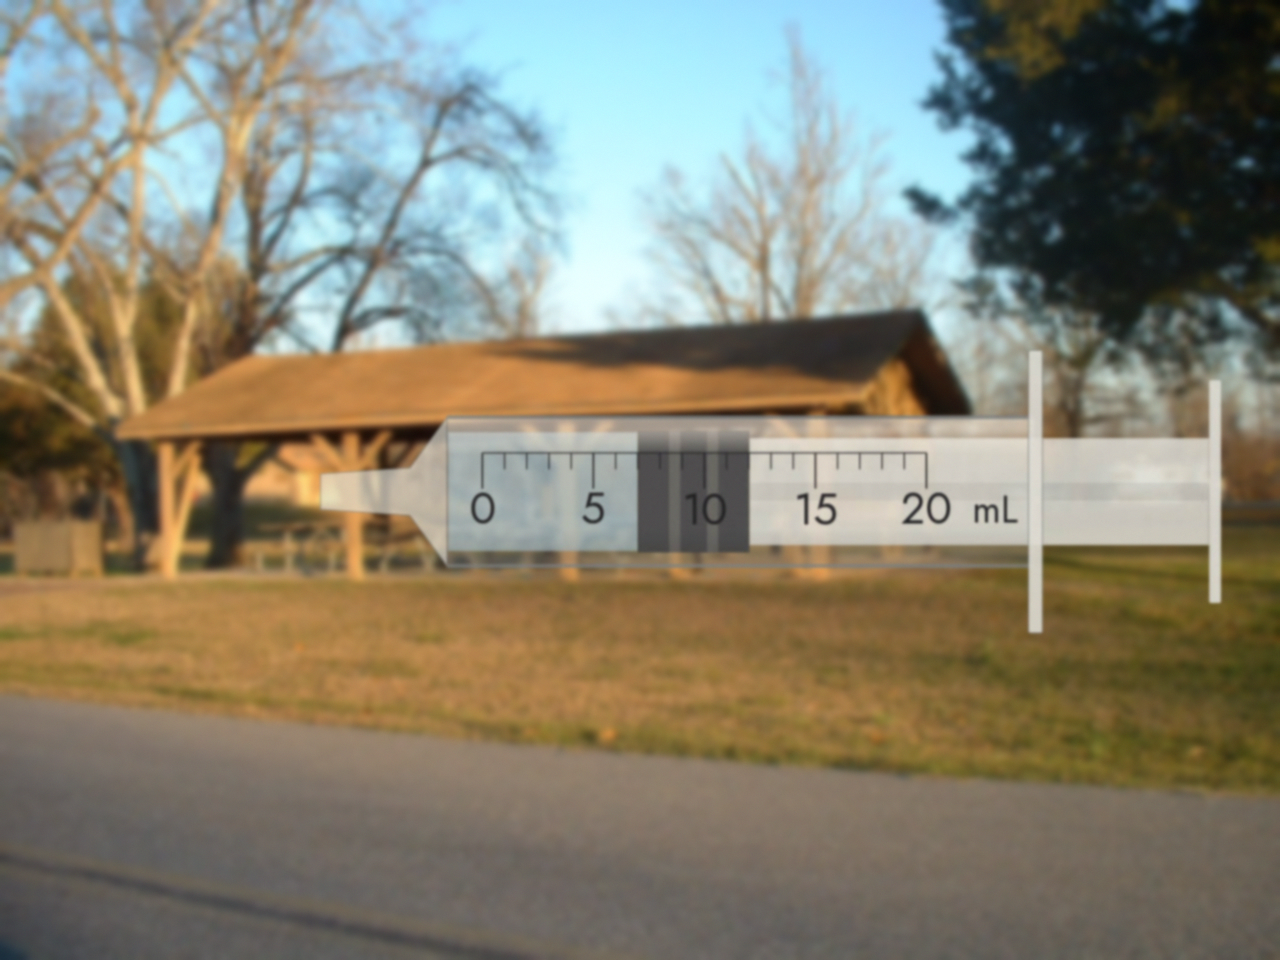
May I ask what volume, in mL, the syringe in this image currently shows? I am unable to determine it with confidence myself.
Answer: 7 mL
